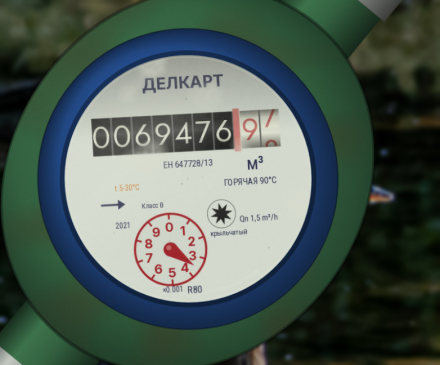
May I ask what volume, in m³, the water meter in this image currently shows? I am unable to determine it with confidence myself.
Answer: 69476.973 m³
